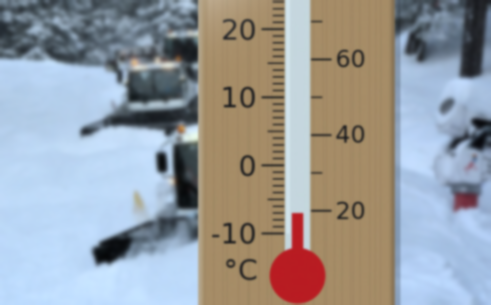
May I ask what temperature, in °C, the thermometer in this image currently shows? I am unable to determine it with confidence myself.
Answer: -7 °C
